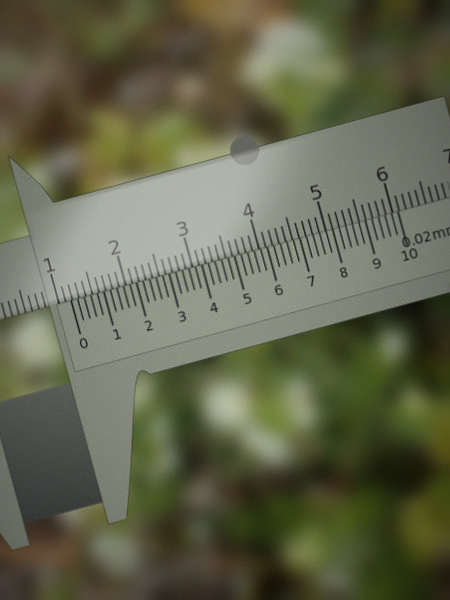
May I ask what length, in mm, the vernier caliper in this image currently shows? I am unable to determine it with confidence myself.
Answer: 11.8 mm
